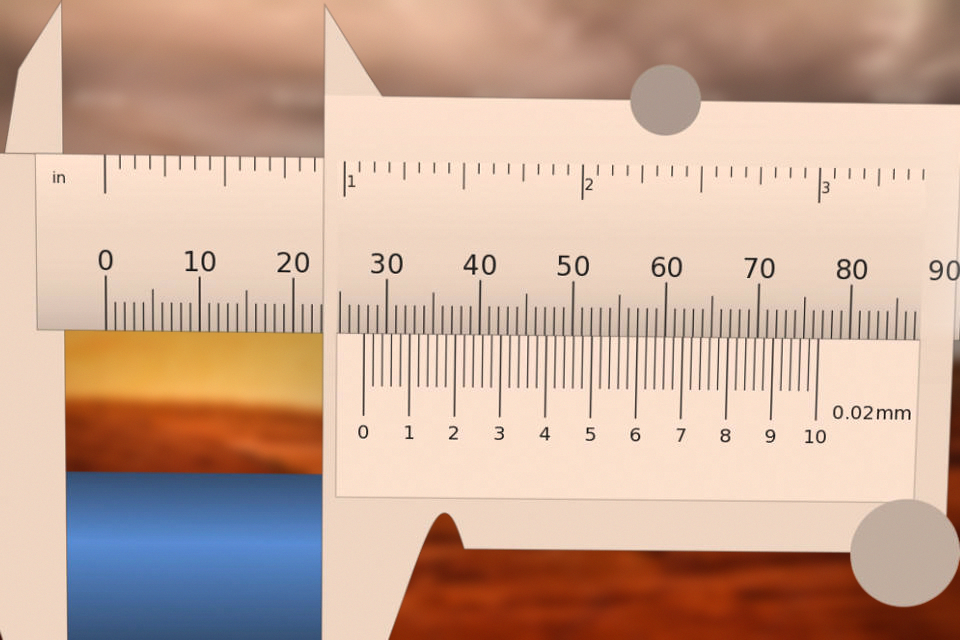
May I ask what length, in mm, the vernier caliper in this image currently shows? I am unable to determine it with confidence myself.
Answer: 27.6 mm
